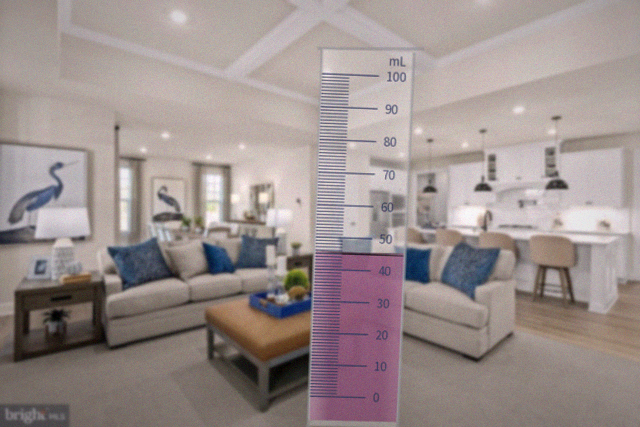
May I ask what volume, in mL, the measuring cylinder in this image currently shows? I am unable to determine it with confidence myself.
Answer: 45 mL
